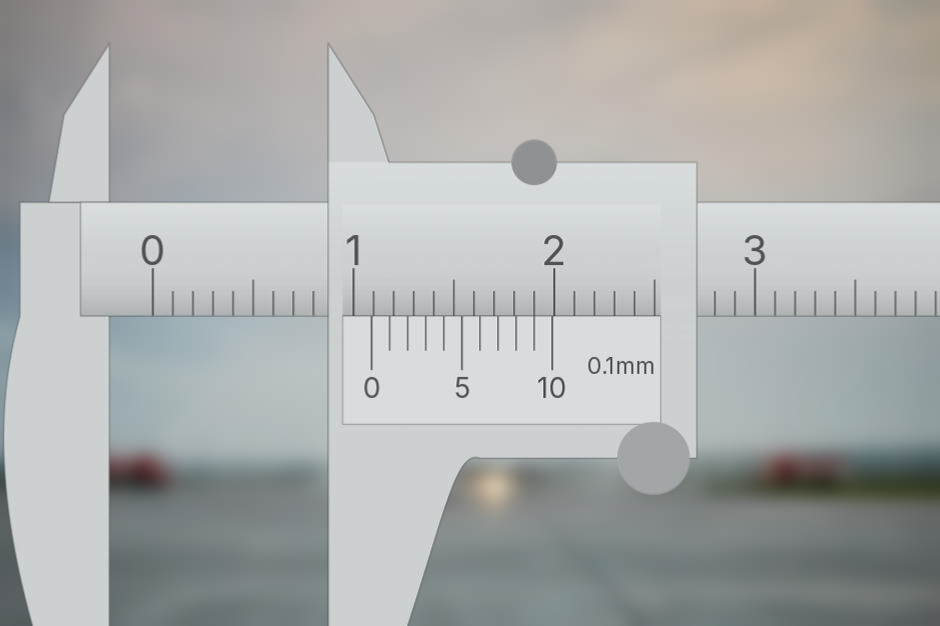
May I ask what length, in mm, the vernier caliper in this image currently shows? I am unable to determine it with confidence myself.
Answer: 10.9 mm
